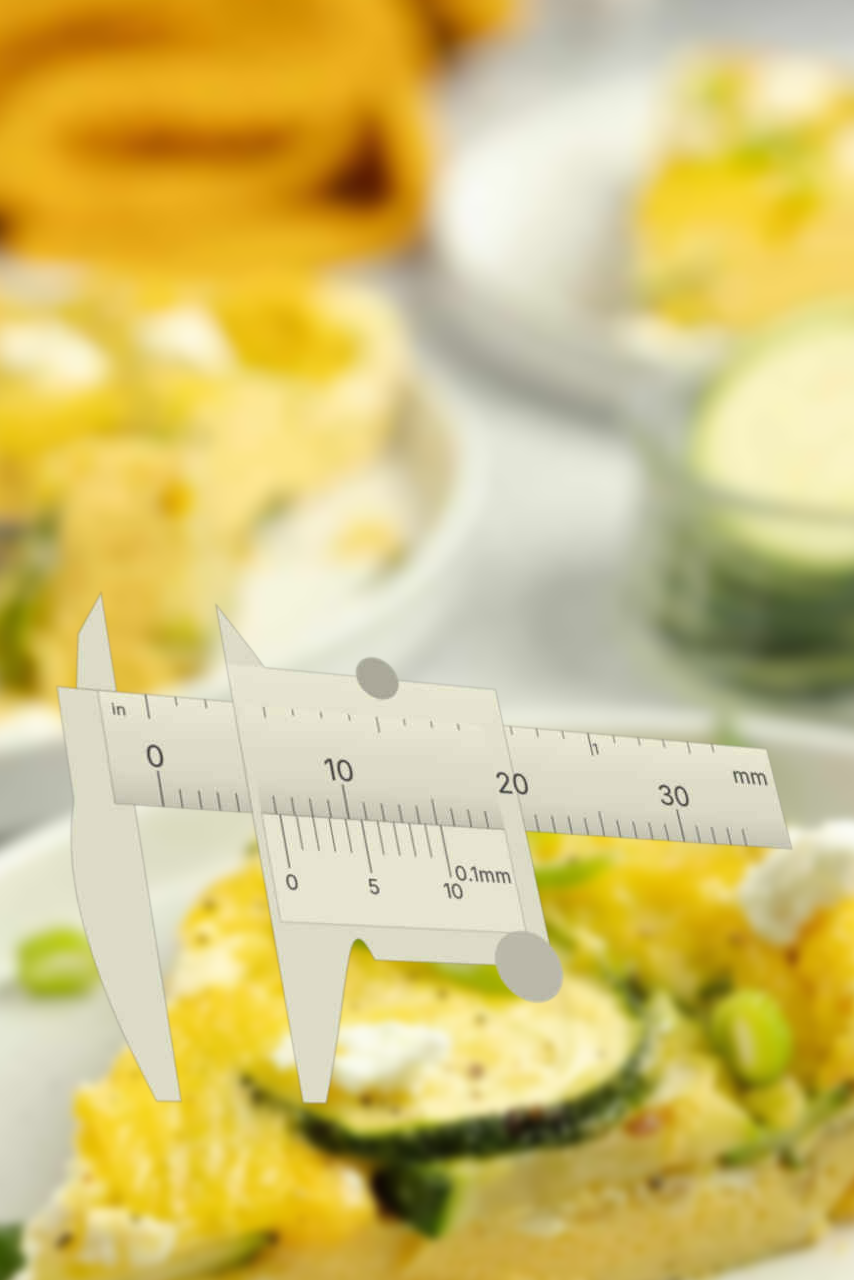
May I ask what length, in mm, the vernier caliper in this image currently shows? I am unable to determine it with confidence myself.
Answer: 6.2 mm
